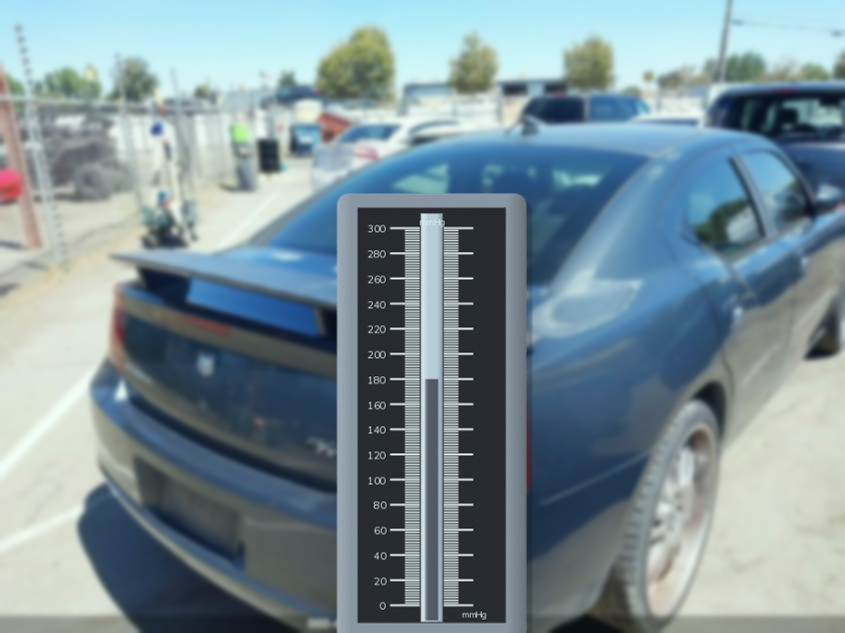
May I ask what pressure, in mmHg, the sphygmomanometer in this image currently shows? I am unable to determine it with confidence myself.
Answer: 180 mmHg
